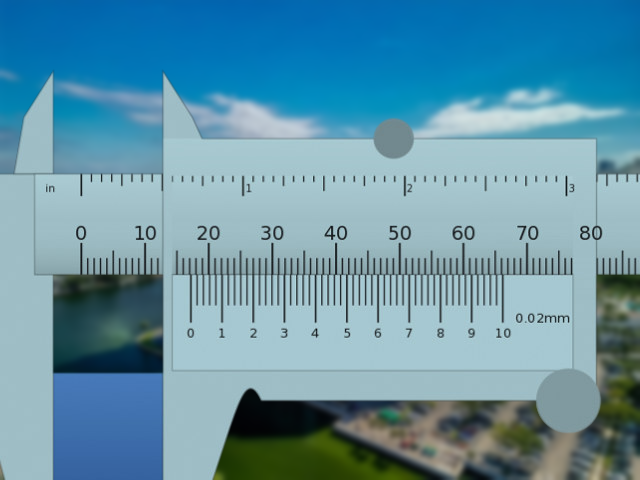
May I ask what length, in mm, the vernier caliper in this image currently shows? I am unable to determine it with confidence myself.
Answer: 17.2 mm
